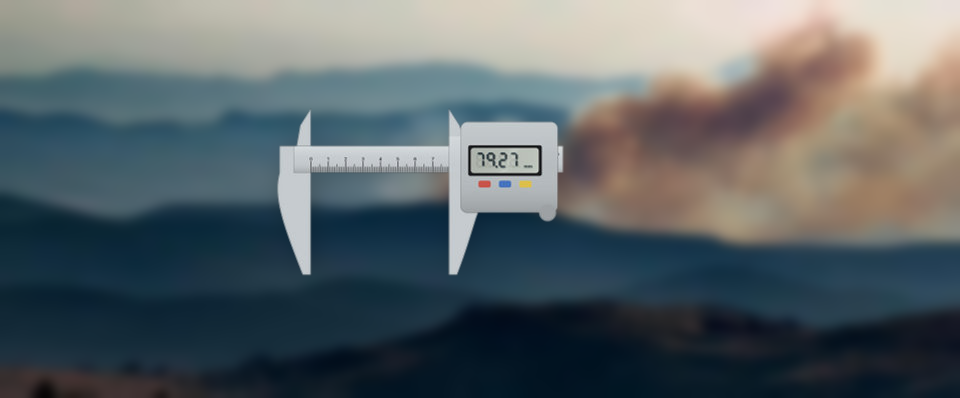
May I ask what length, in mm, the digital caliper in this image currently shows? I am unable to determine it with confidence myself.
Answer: 79.27 mm
